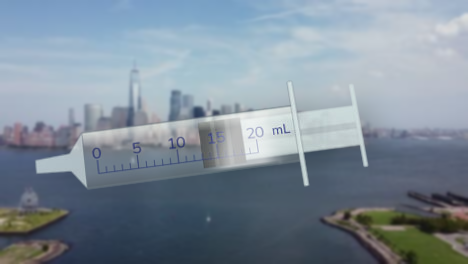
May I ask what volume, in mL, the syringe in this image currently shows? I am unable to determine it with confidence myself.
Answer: 13 mL
